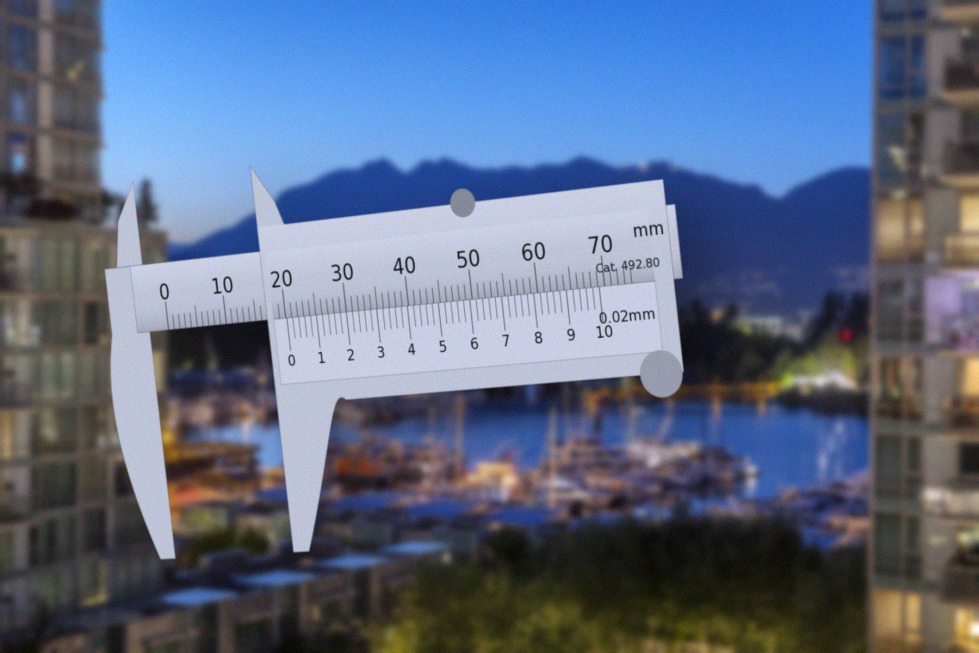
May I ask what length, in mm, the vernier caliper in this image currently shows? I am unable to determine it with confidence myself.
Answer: 20.2 mm
